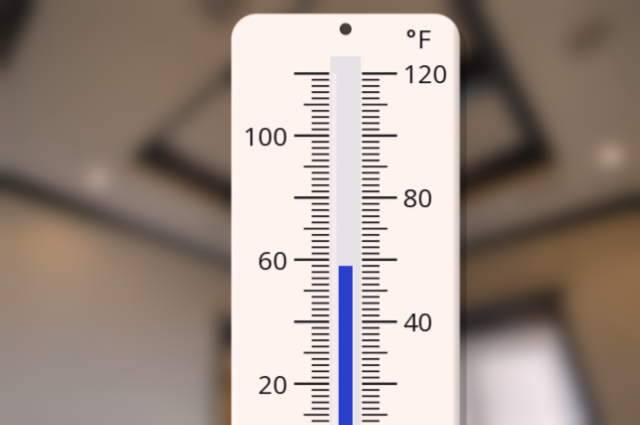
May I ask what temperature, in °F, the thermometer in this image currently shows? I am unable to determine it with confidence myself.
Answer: 58 °F
